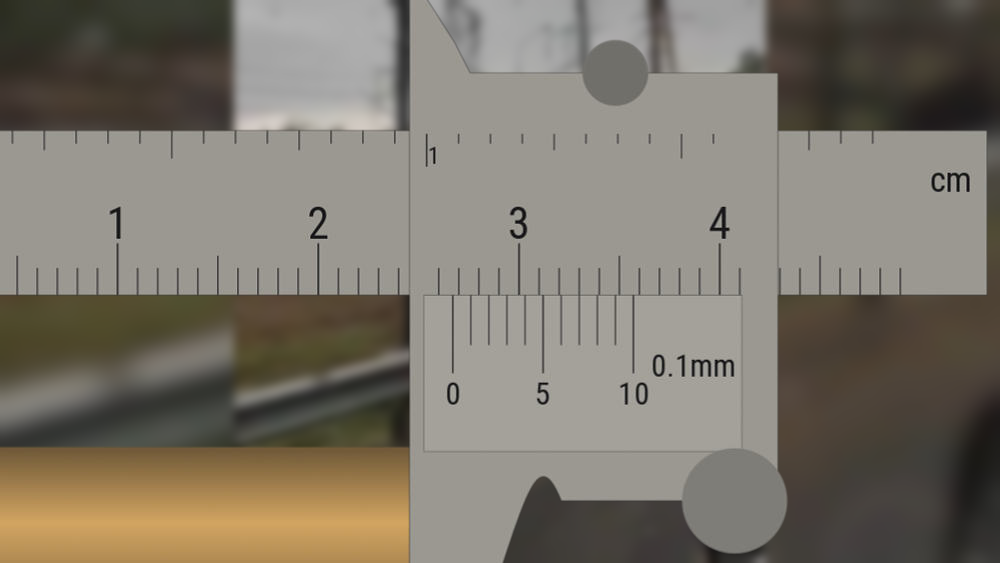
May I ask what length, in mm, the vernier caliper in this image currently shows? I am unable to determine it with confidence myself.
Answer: 26.7 mm
